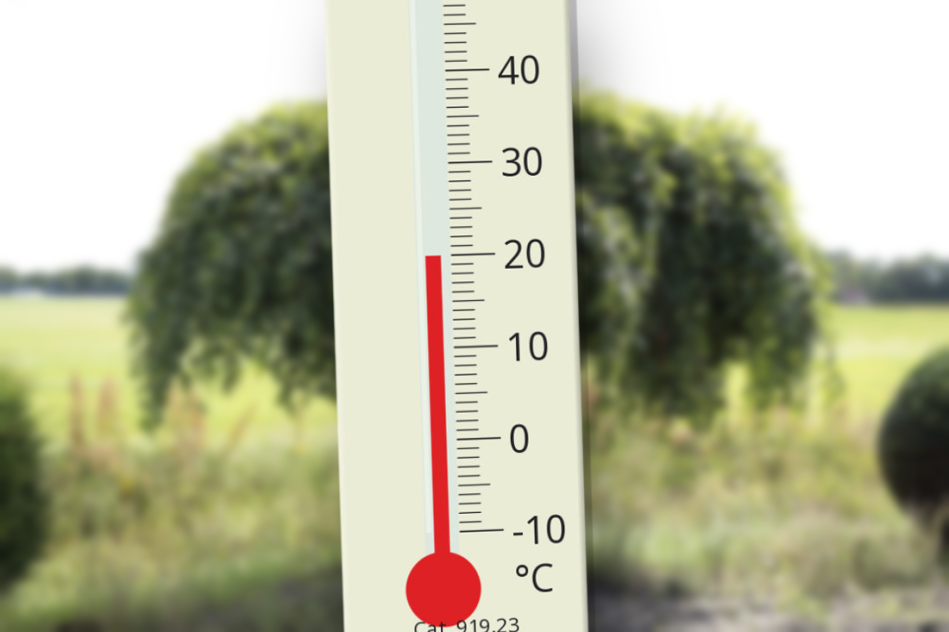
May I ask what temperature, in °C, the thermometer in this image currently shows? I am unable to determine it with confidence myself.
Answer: 20 °C
